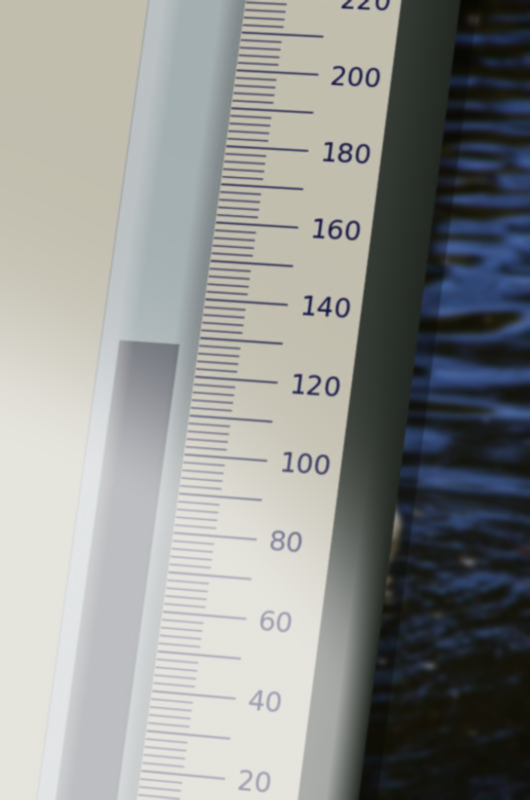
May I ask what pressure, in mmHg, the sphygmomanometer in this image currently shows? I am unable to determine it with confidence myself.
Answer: 128 mmHg
